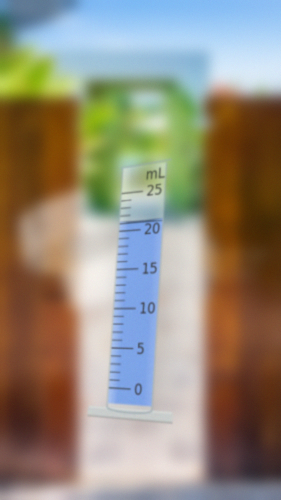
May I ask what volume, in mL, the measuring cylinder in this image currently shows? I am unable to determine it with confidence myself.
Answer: 21 mL
